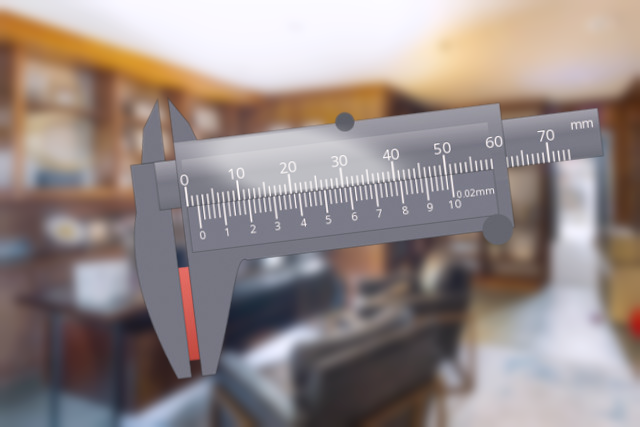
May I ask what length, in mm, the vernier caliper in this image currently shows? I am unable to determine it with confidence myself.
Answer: 2.0 mm
